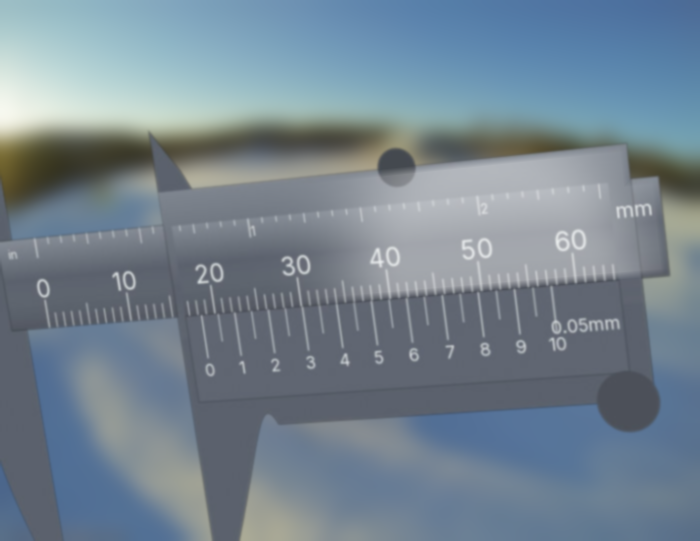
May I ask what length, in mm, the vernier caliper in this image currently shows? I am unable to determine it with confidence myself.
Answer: 18.4 mm
